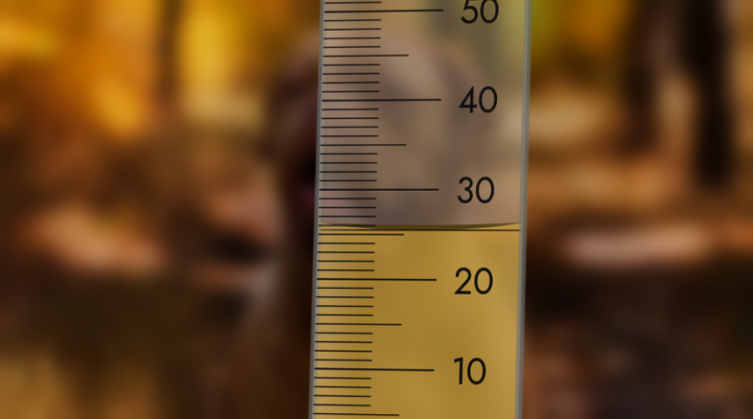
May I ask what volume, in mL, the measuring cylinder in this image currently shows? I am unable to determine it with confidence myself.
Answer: 25.5 mL
